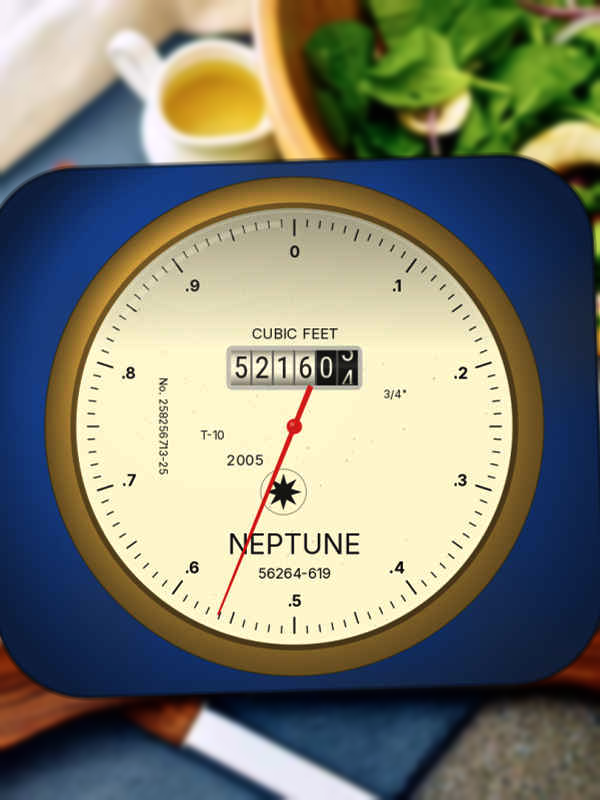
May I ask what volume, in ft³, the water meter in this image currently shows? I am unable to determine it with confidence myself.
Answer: 521603.56 ft³
